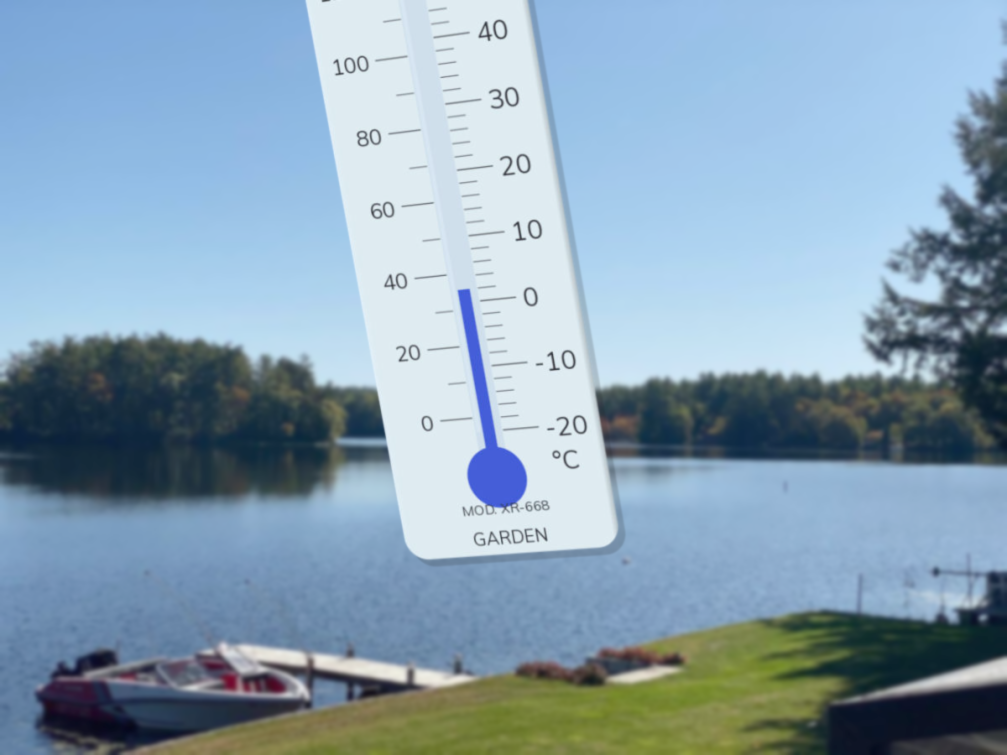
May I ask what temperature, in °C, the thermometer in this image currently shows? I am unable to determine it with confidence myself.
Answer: 2 °C
